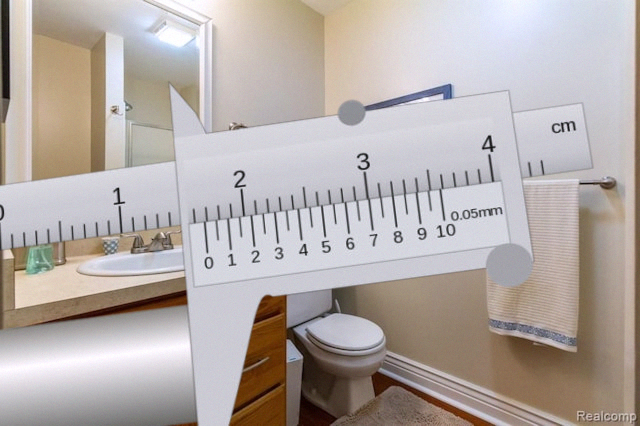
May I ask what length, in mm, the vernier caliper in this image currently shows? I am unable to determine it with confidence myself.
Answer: 16.8 mm
